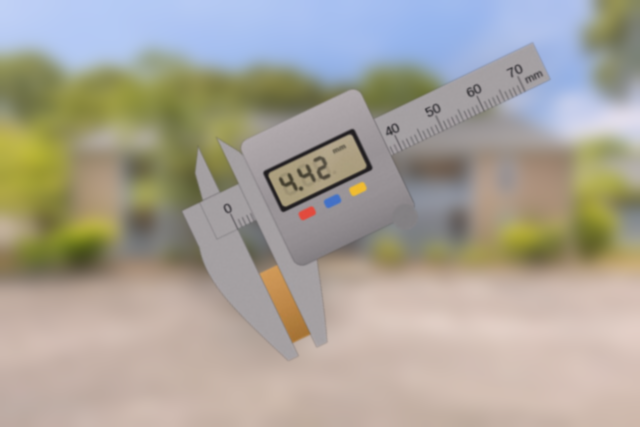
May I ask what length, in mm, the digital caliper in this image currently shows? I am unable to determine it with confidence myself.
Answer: 4.42 mm
